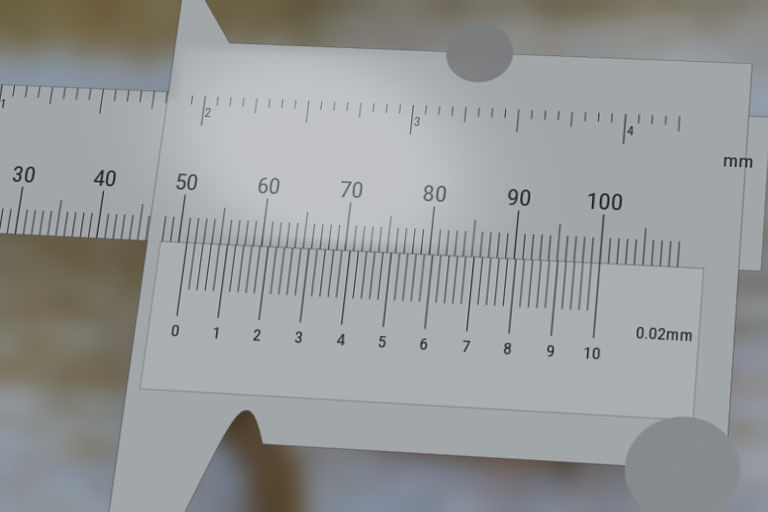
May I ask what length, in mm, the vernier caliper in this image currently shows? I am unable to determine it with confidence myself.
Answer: 51.0 mm
